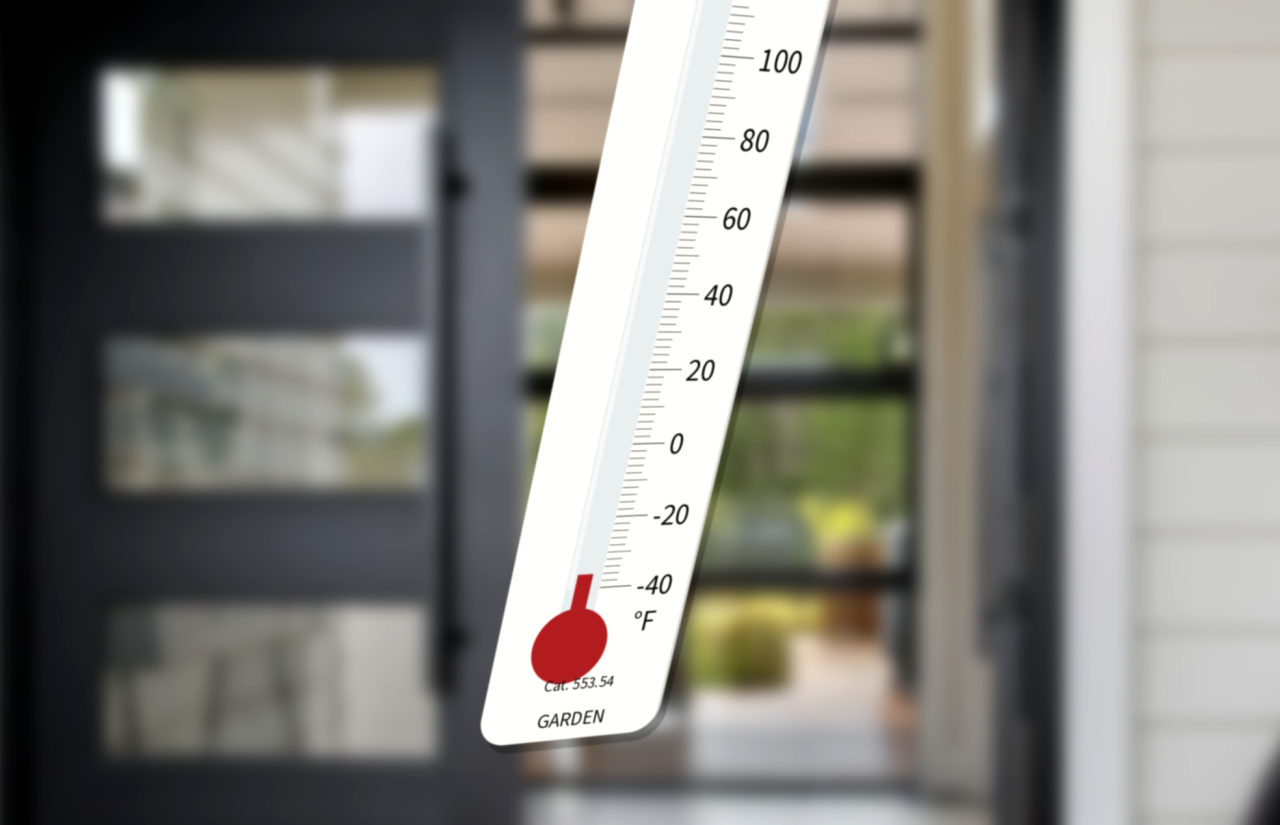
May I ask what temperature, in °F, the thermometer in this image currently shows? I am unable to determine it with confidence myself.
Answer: -36 °F
